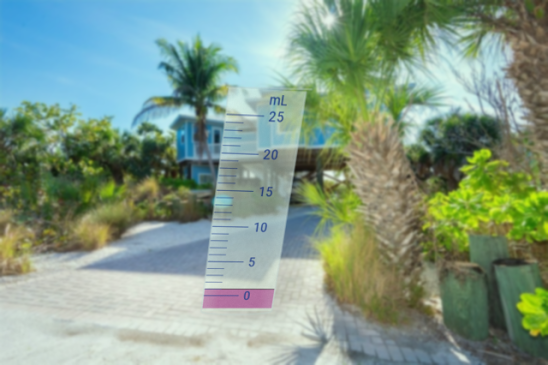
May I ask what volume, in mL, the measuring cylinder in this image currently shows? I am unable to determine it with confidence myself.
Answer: 1 mL
